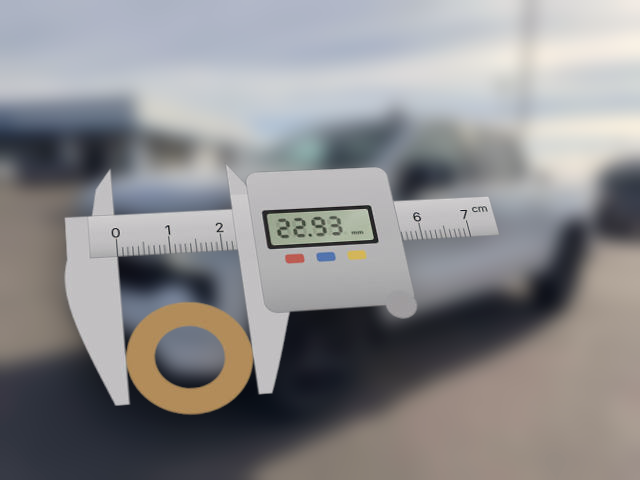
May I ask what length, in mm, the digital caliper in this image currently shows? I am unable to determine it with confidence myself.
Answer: 22.93 mm
